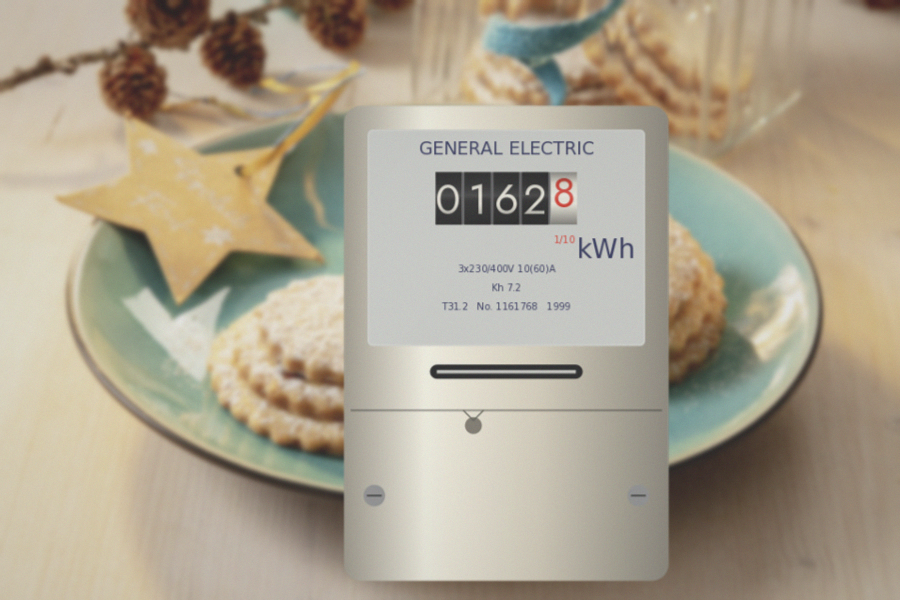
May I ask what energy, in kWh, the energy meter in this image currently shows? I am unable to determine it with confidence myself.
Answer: 162.8 kWh
